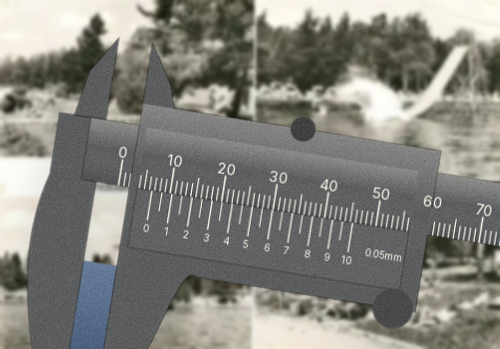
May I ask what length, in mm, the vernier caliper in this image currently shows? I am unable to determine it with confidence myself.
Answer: 6.5 mm
